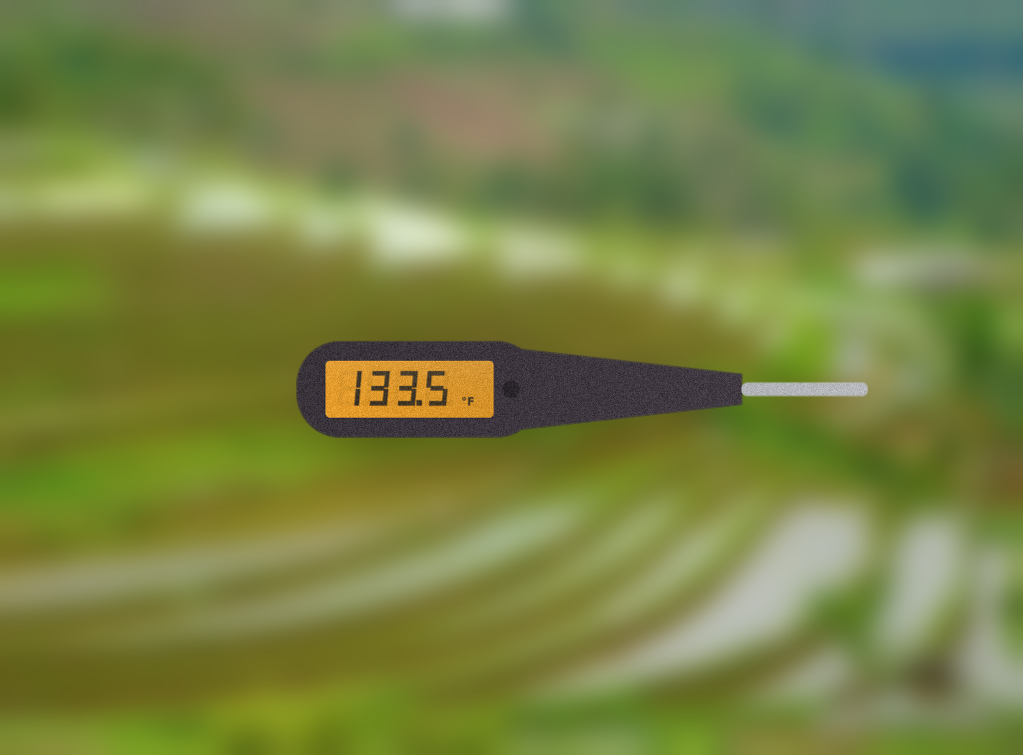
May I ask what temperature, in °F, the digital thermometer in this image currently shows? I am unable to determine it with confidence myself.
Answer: 133.5 °F
